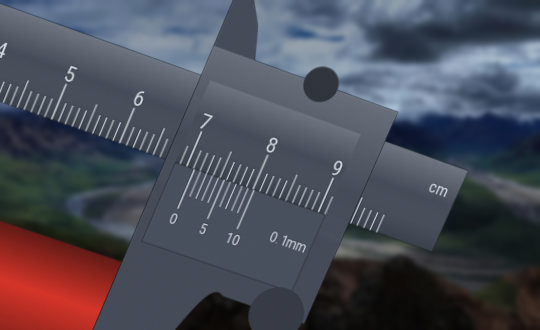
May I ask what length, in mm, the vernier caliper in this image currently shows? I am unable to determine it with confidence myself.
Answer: 71.2 mm
